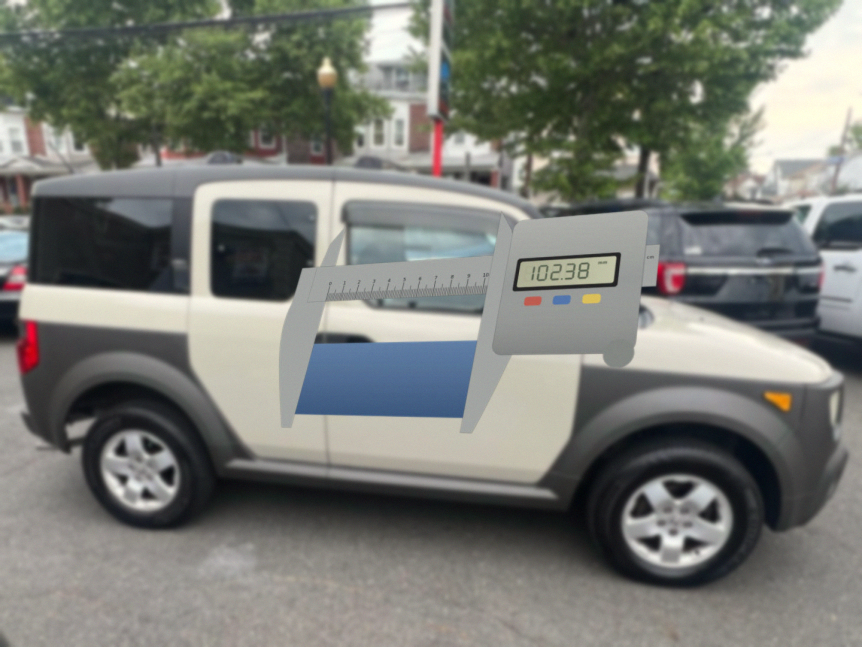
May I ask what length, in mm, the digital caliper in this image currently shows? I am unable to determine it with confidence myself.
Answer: 102.38 mm
